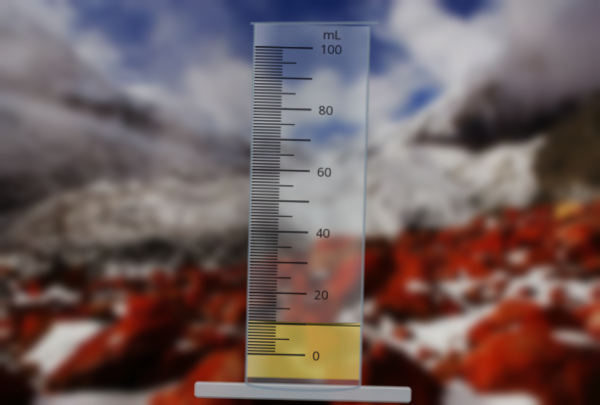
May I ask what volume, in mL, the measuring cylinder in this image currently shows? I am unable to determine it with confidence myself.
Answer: 10 mL
